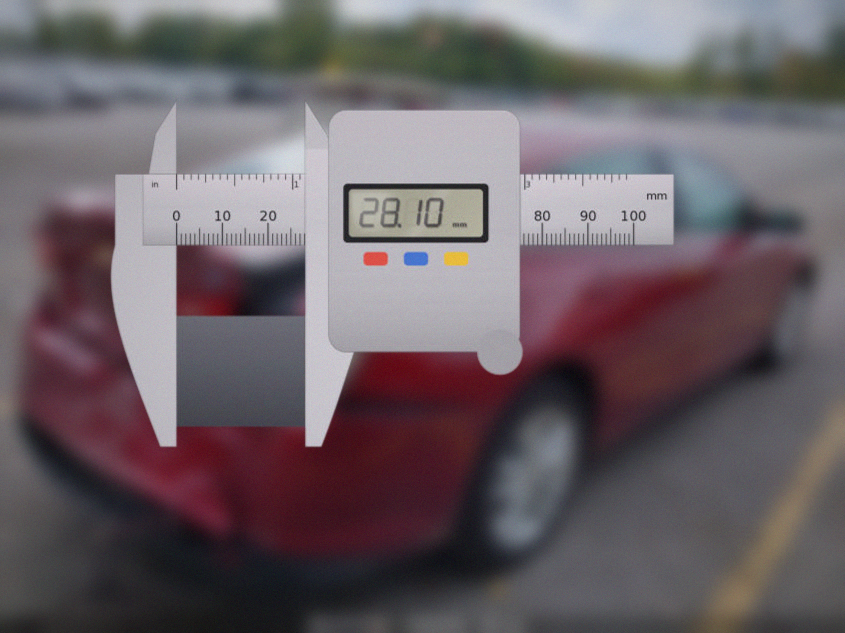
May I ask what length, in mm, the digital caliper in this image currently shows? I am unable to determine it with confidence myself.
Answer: 28.10 mm
